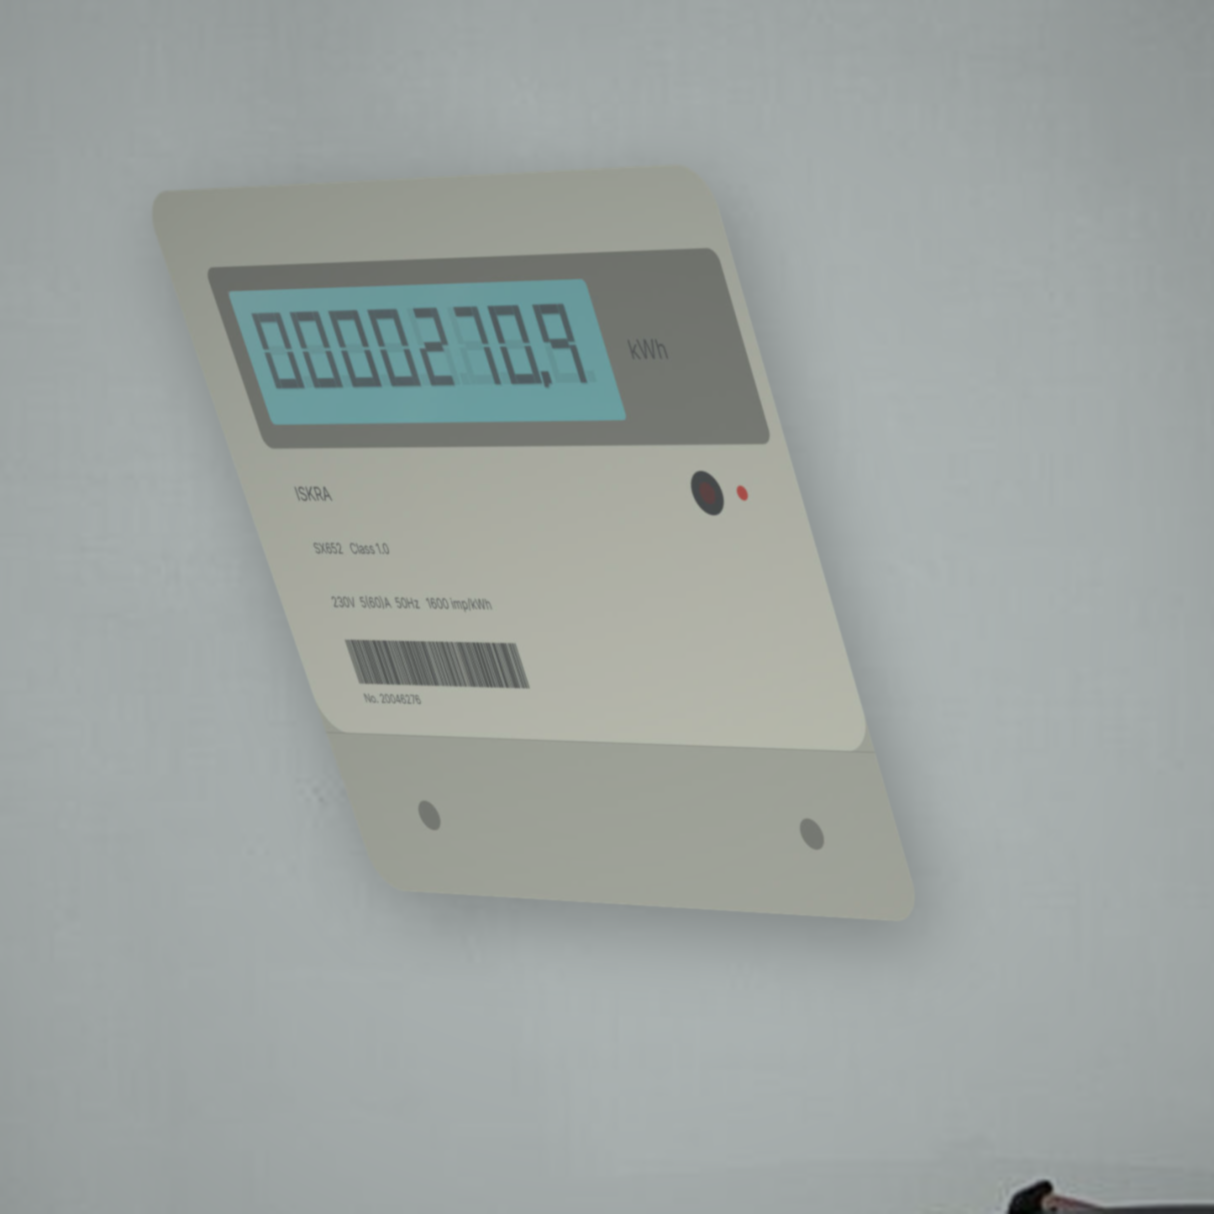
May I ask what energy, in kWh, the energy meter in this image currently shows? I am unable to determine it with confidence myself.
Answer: 270.9 kWh
